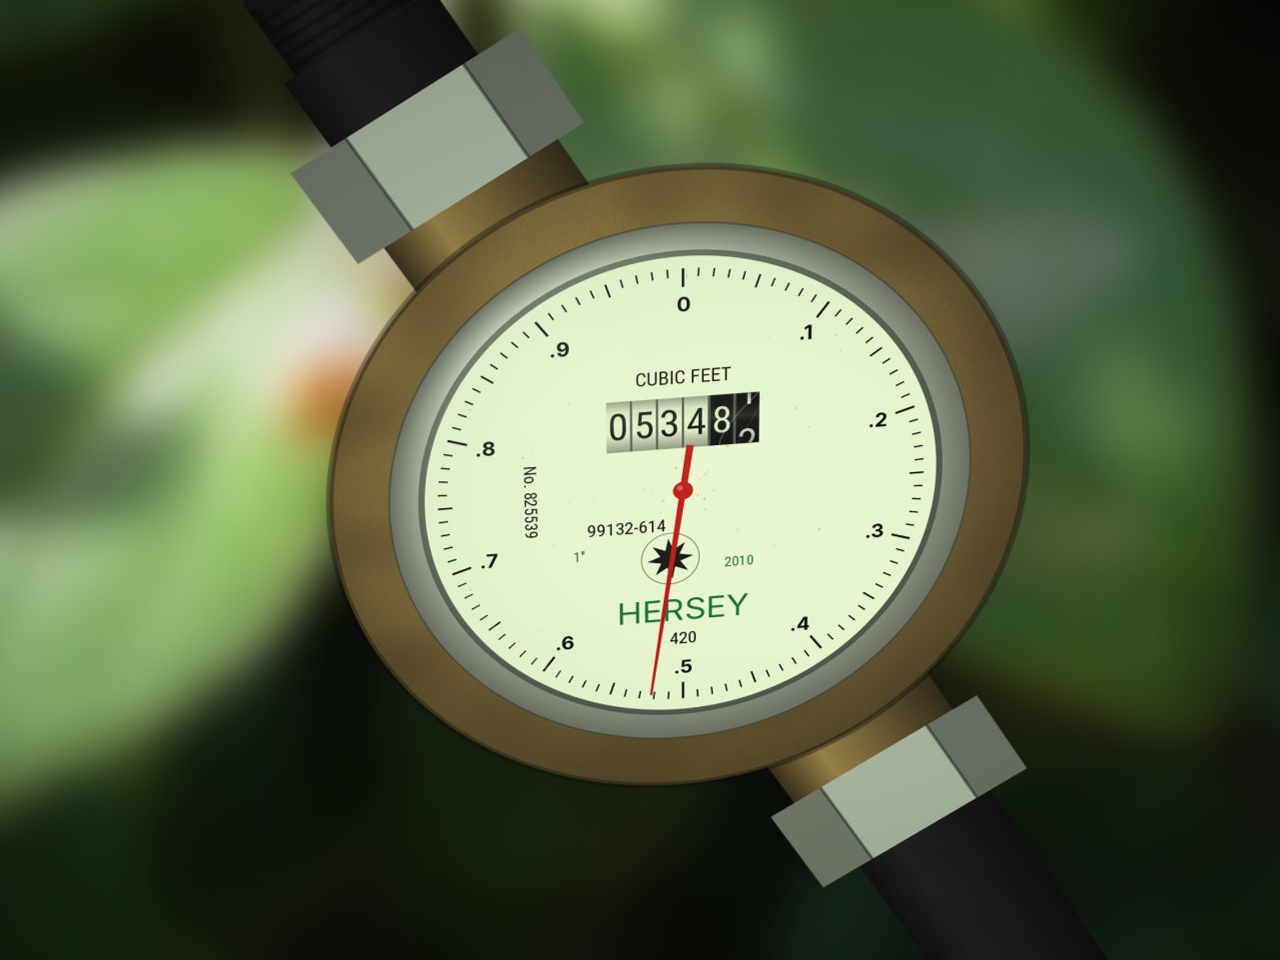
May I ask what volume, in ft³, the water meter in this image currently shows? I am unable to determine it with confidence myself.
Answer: 53481.52 ft³
